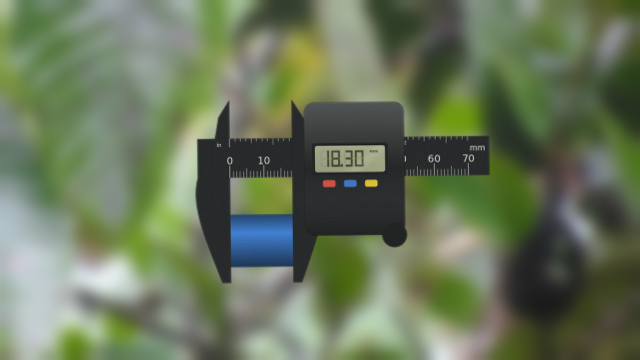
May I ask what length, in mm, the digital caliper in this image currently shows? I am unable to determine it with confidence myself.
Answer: 18.30 mm
